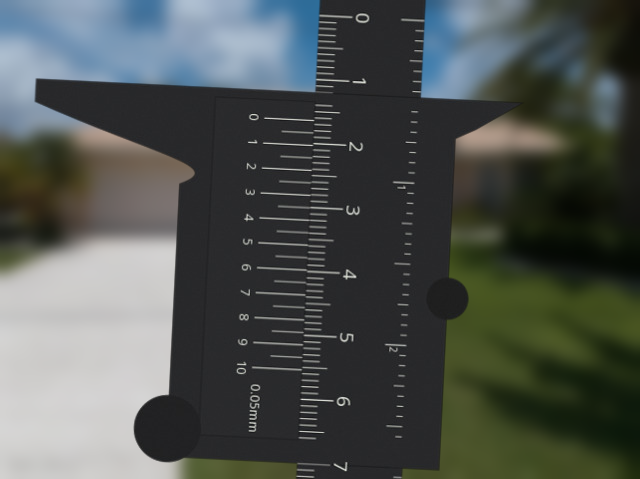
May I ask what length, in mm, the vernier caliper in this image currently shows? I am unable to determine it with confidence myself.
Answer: 16.4 mm
